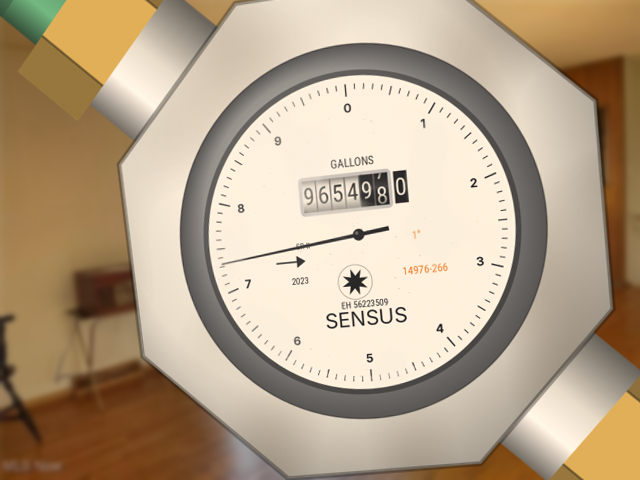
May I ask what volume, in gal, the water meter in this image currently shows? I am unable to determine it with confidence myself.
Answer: 9654977.3 gal
